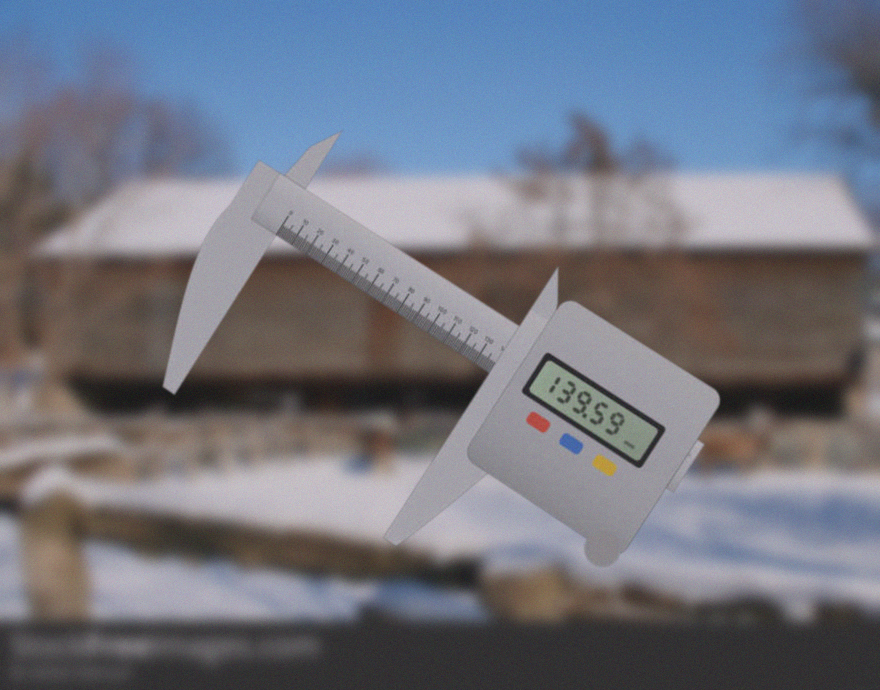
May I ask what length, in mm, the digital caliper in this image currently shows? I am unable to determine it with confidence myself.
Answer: 139.59 mm
